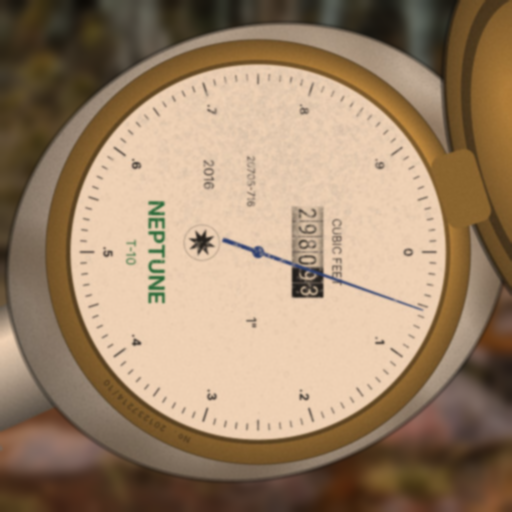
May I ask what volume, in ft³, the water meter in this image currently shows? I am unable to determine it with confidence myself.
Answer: 298093.05 ft³
